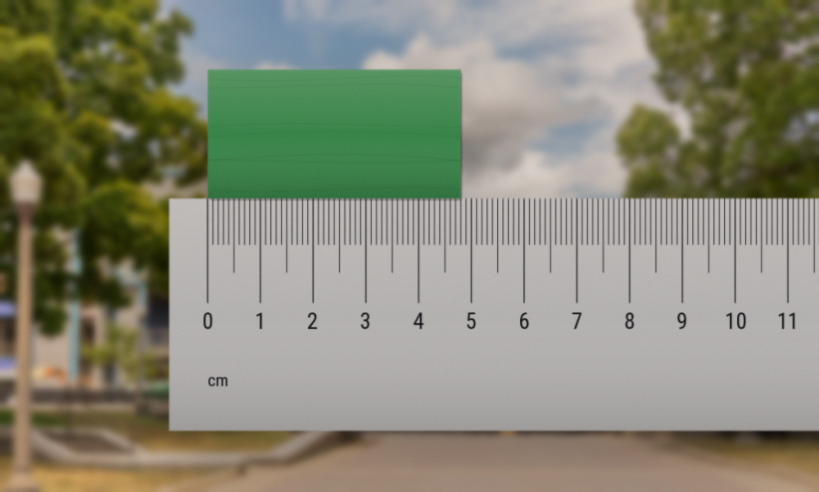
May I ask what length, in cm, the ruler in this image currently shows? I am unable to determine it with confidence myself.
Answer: 4.8 cm
